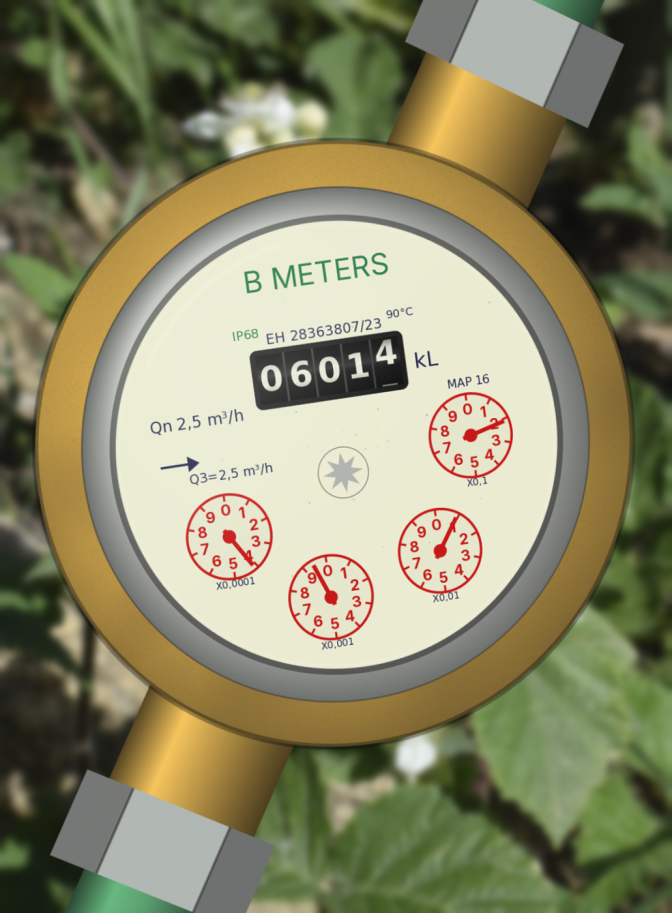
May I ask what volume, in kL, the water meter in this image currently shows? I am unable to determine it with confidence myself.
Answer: 6014.2094 kL
